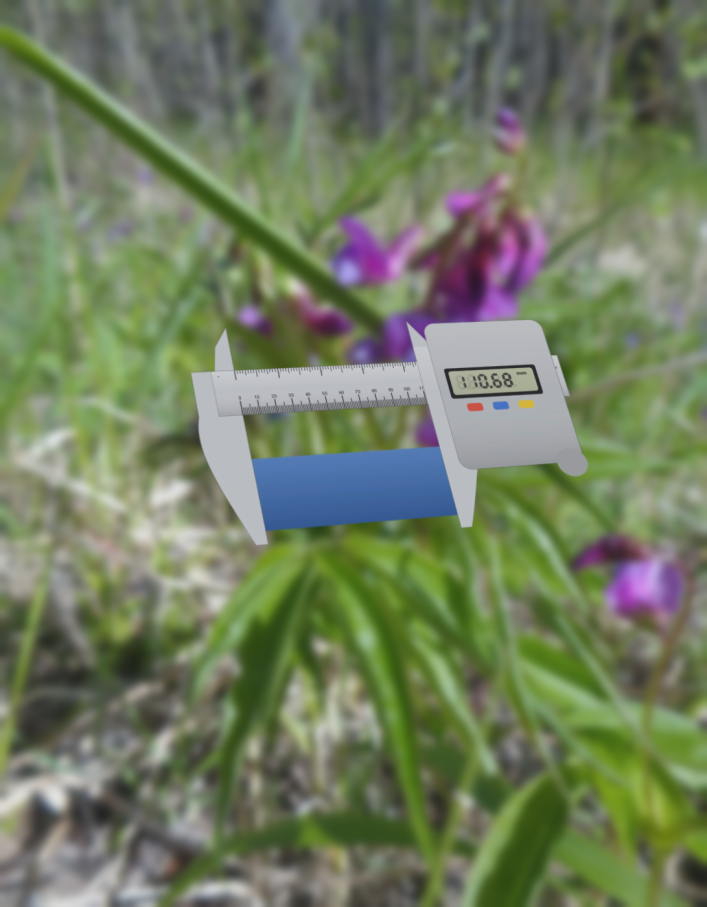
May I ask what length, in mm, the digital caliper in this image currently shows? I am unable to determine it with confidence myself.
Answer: 110.68 mm
